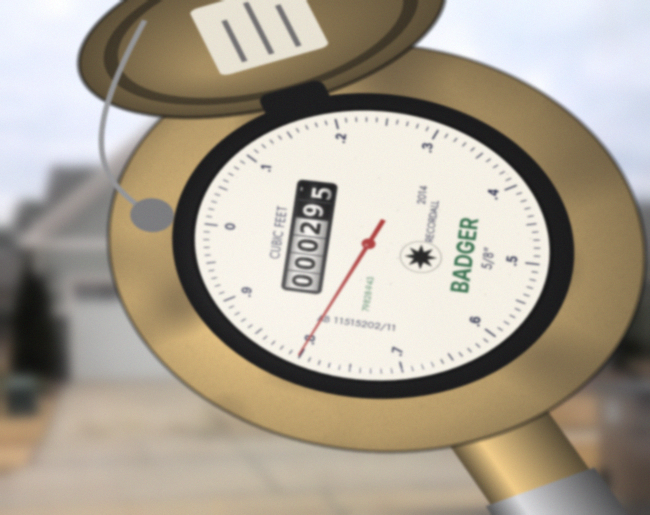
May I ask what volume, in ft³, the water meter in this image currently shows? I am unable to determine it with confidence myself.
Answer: 294.80 ft³
